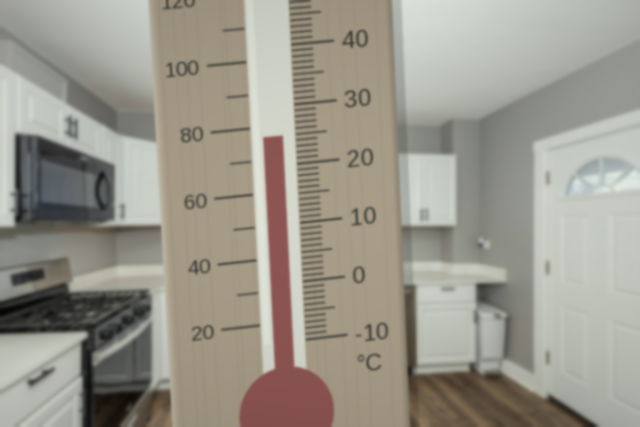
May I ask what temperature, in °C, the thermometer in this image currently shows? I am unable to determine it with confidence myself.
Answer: 25 °C
